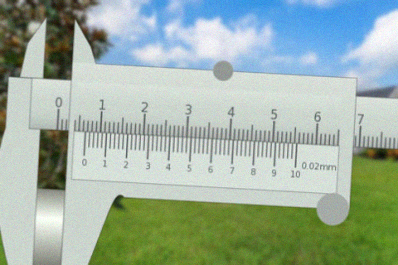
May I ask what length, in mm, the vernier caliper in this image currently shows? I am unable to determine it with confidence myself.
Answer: 6.5 mm
